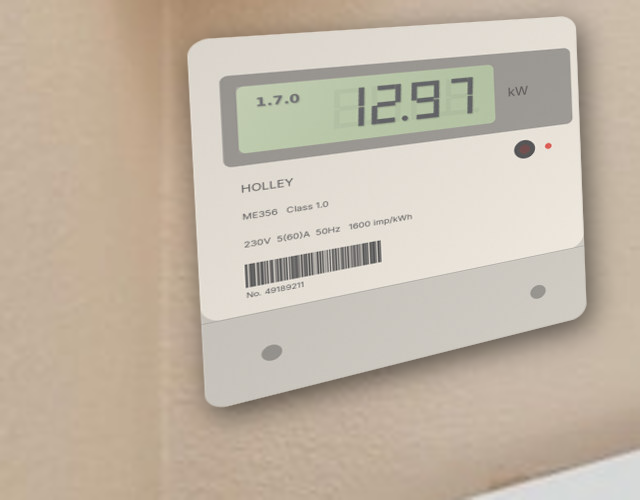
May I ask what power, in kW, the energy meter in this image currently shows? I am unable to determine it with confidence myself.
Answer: 12.97 kW
